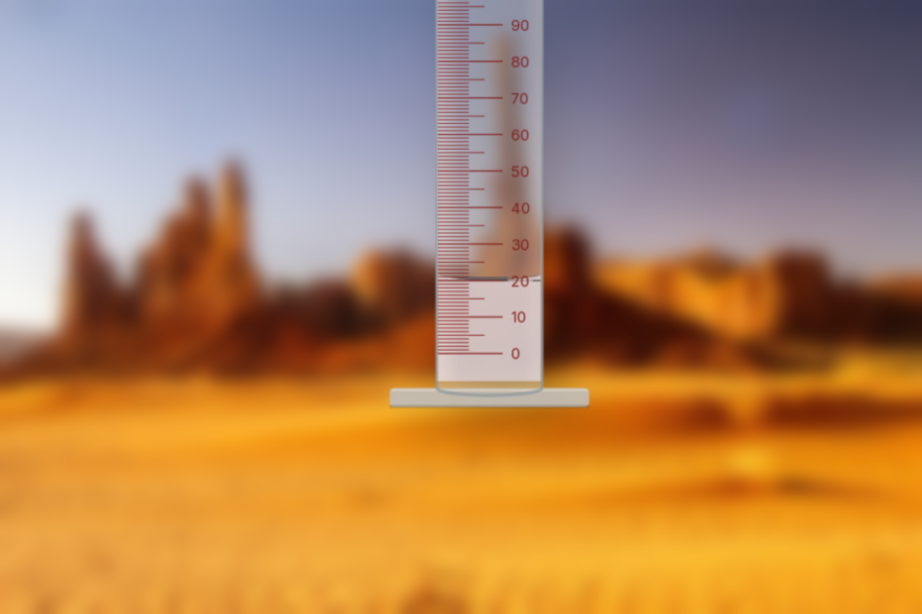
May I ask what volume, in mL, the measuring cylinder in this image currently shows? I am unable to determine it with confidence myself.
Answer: 20 mL
